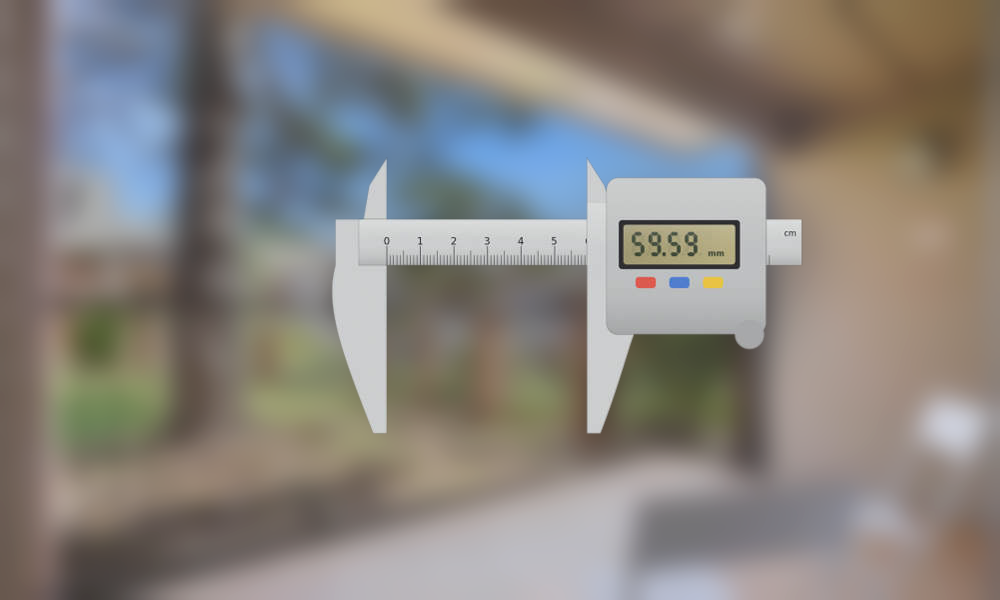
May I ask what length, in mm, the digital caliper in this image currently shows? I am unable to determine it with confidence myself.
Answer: 59.59 mm
